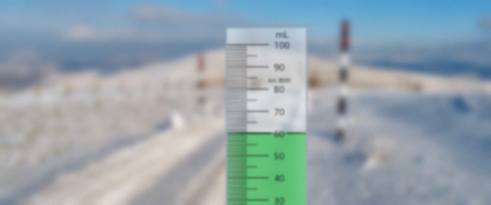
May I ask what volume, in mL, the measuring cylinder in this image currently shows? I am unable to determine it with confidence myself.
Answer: 60 mL
